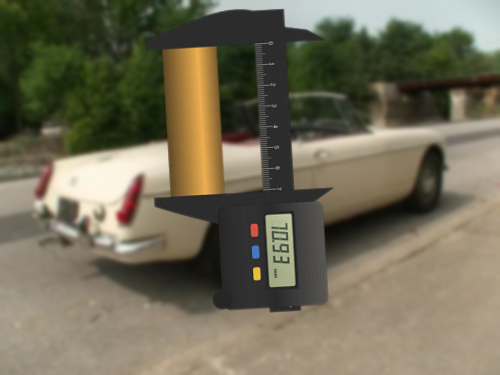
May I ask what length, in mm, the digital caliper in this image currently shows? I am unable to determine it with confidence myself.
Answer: 70.93 mm
